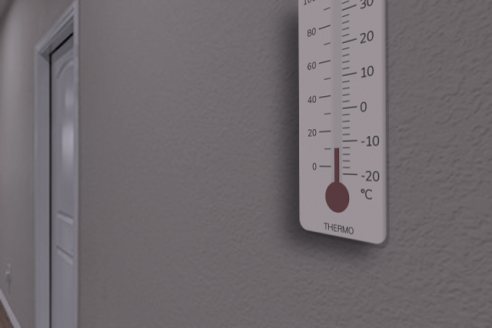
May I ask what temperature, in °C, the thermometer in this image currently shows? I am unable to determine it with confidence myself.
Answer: -12 °C
